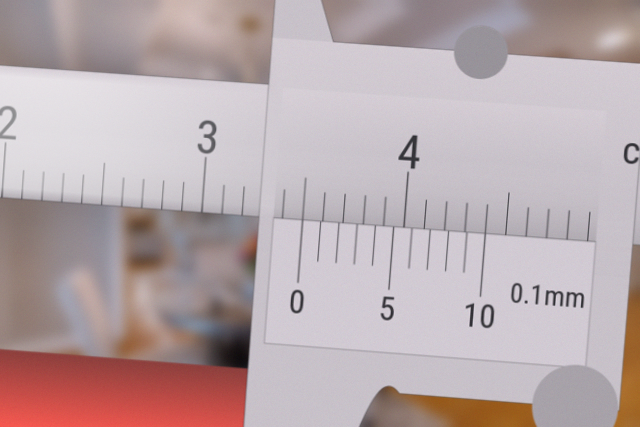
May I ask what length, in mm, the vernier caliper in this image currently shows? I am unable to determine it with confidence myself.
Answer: 35.0 mm
